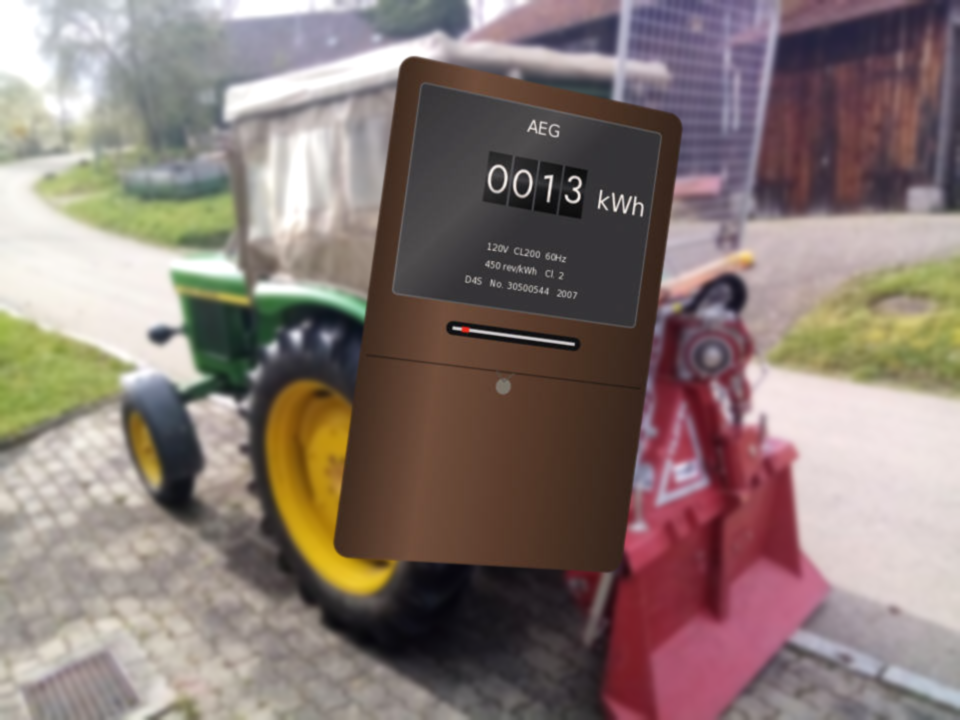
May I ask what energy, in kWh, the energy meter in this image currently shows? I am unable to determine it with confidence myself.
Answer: 13 kWh
